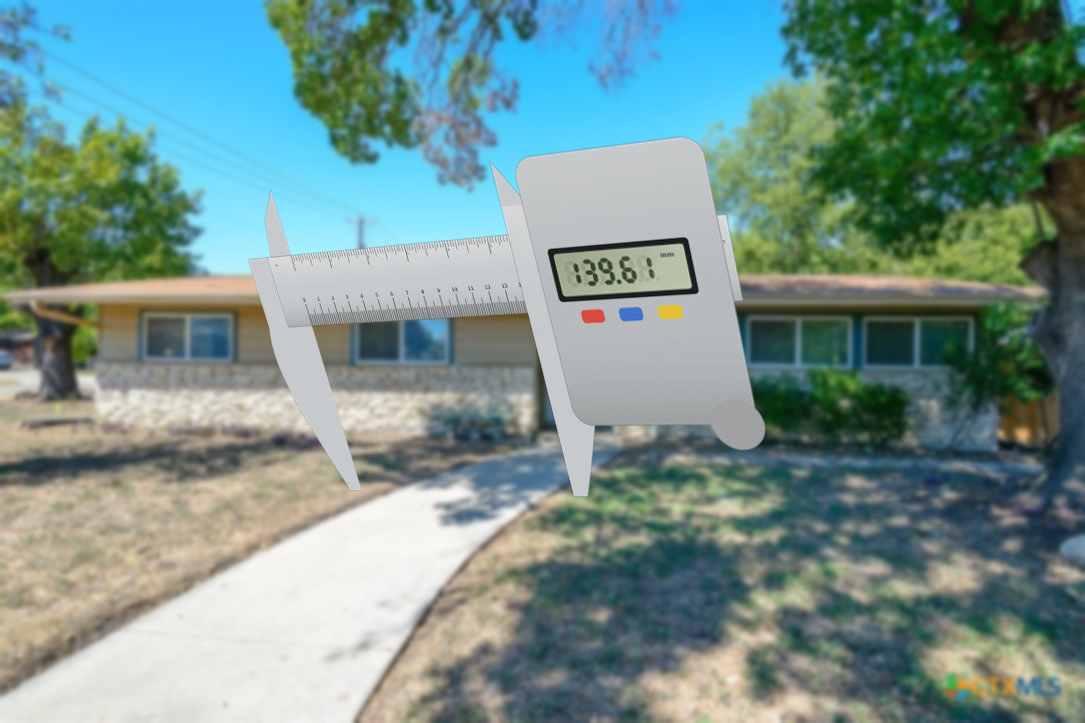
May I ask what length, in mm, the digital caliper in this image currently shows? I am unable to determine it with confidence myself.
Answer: 139.61 mm
